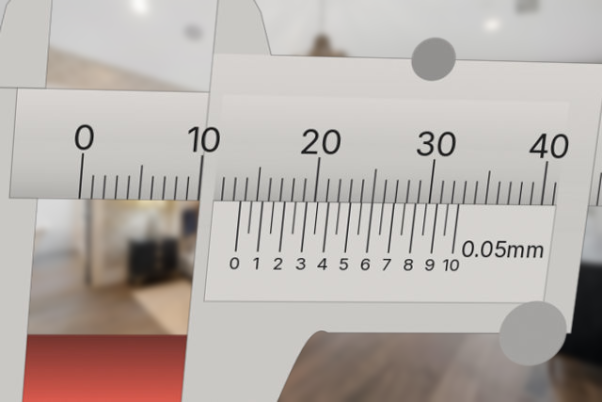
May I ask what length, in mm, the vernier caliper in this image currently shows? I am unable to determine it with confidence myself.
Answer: 13.6 mm
